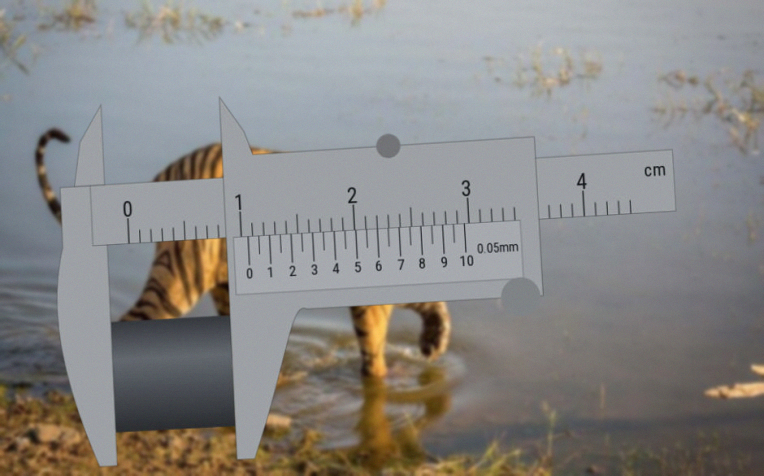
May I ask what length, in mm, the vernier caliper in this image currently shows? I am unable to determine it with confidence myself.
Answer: 10.6 mm
